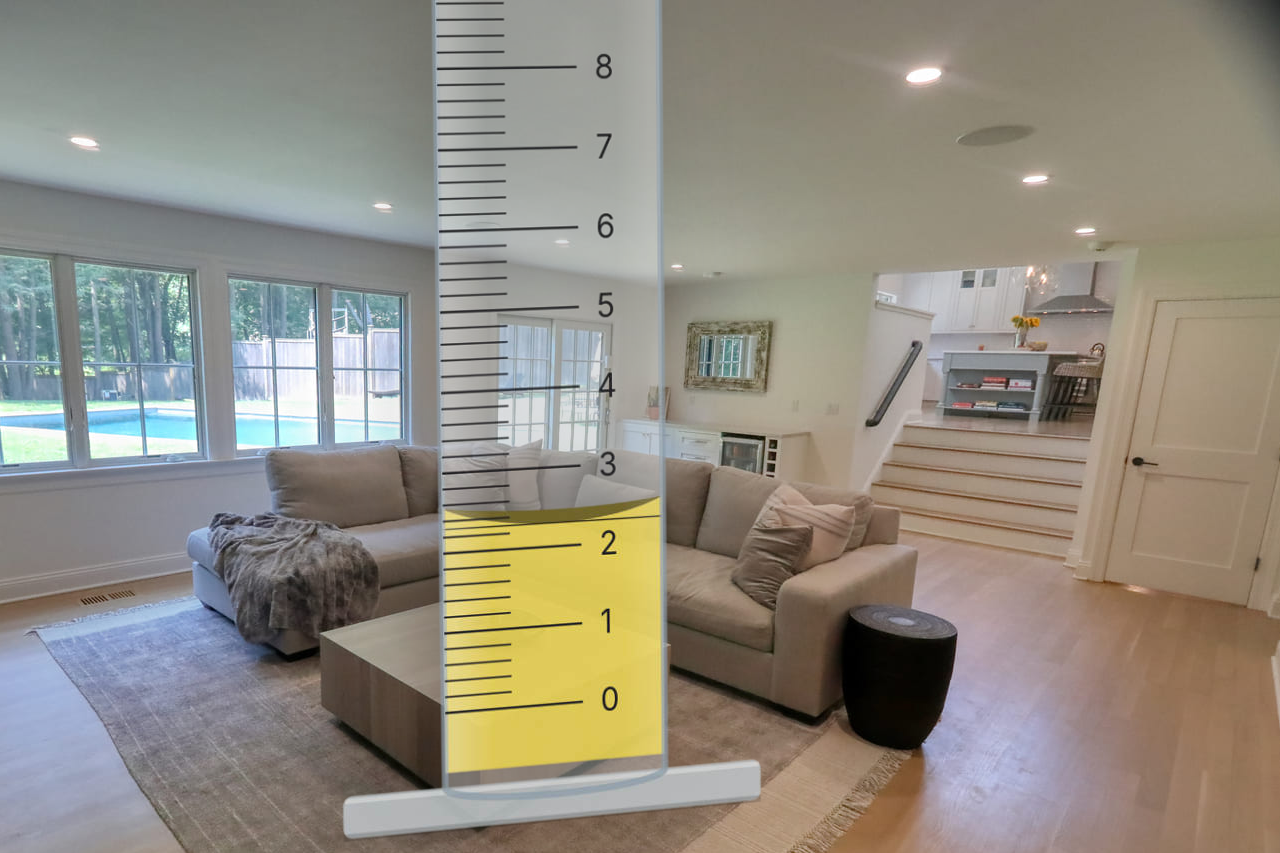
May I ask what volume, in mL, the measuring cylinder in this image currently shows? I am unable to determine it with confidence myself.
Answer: 2.3 mL
